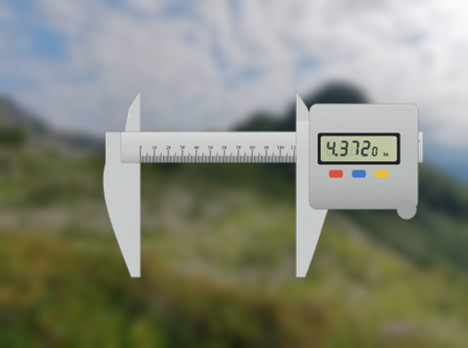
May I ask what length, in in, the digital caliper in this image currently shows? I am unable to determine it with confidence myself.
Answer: 4.3720 in
